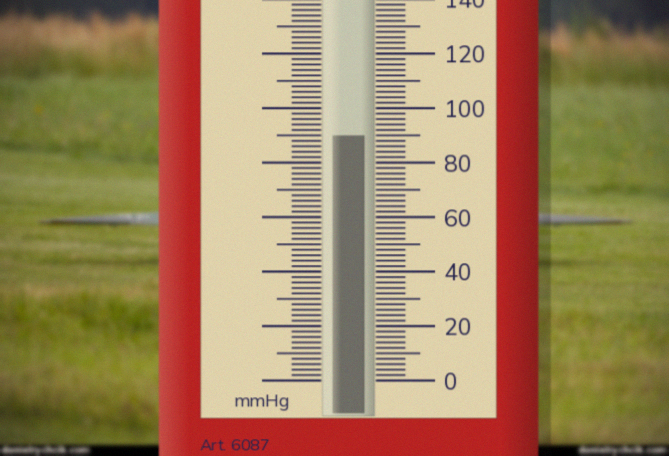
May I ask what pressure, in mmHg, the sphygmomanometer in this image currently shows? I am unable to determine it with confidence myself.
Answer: 90 mmHg
